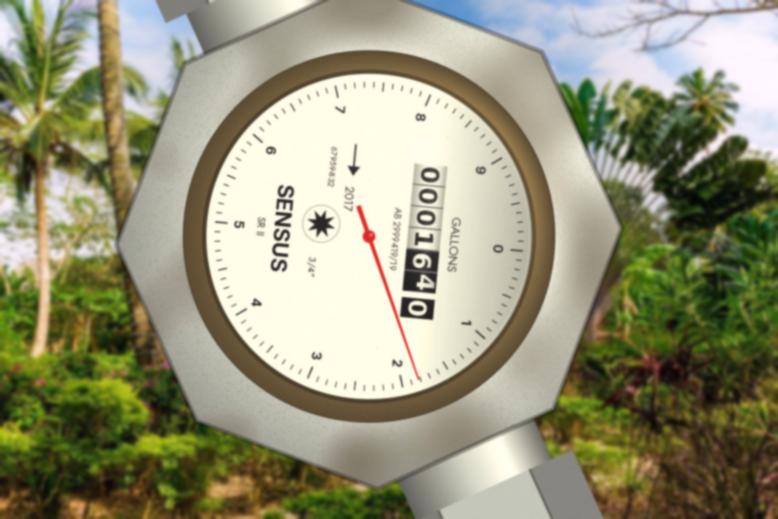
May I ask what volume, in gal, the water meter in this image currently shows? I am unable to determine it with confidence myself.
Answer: 1641.8 gal
